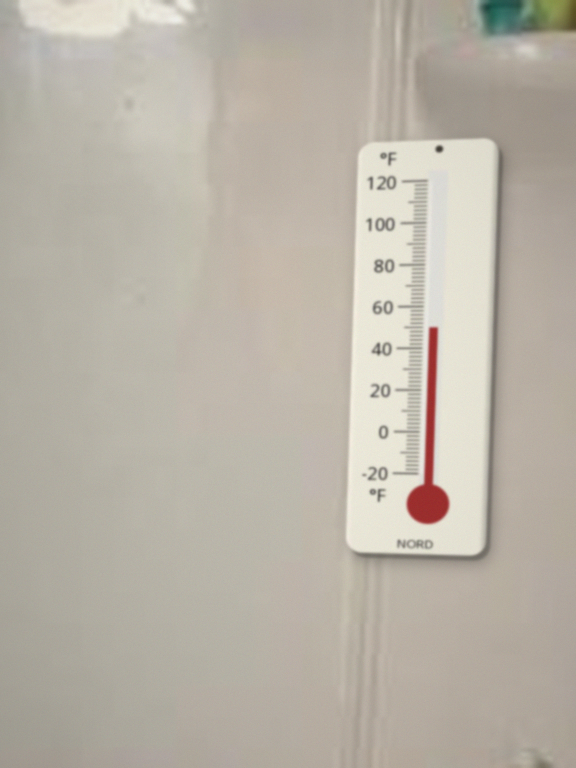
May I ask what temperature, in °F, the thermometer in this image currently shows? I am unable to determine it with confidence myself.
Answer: 50 °F
